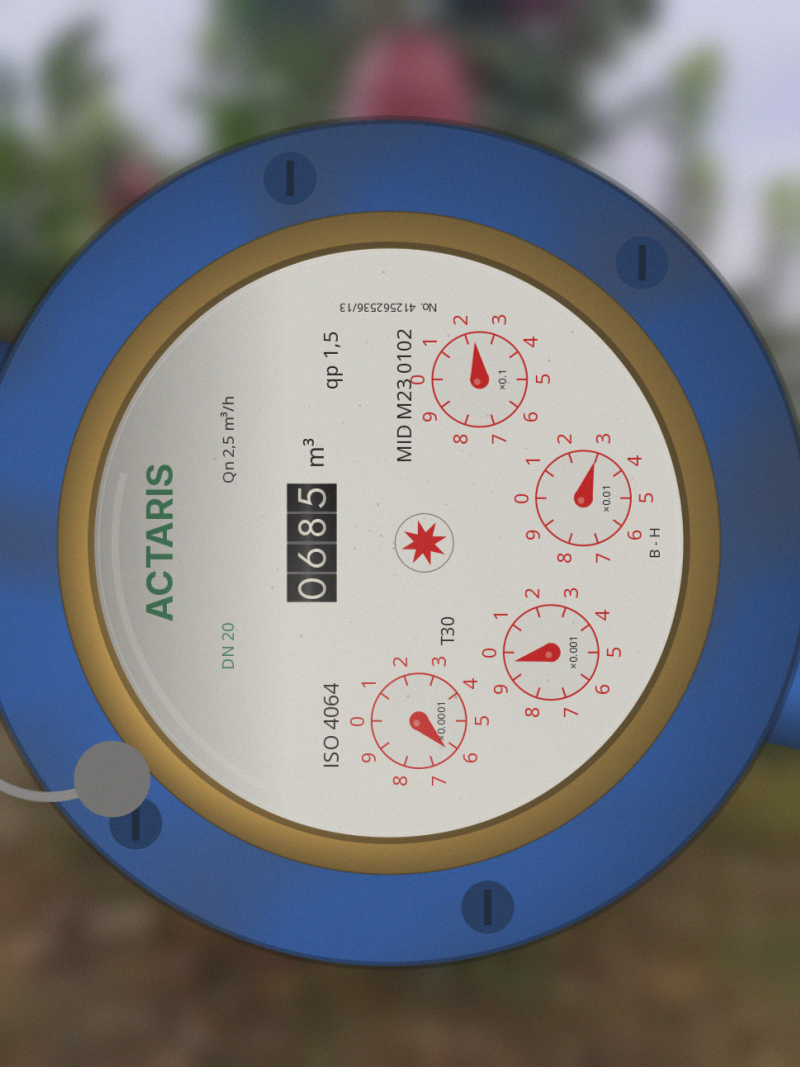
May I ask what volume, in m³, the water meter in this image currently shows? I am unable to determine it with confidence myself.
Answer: 685.2296 m³
